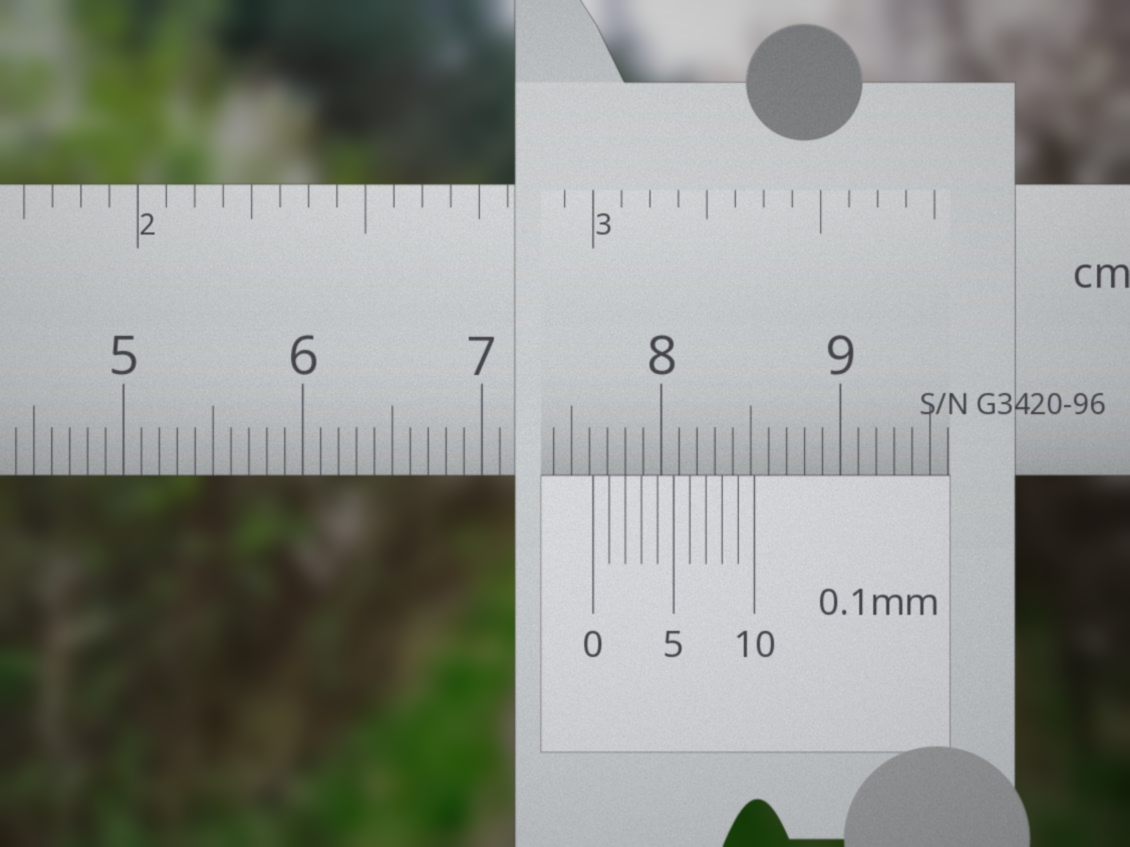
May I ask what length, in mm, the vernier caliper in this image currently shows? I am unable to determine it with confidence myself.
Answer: 76.2 mm
